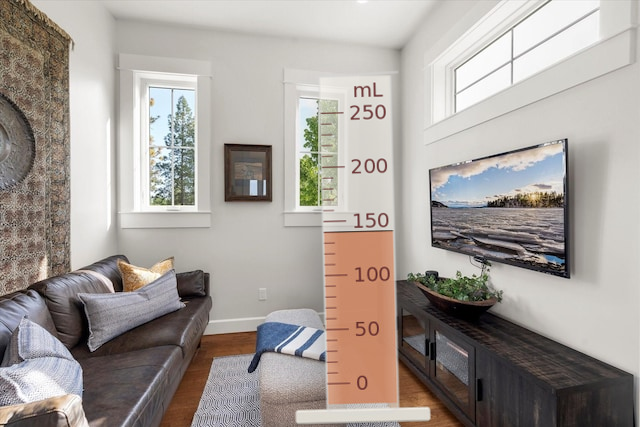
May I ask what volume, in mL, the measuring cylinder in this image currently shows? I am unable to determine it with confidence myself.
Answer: 140 mL
